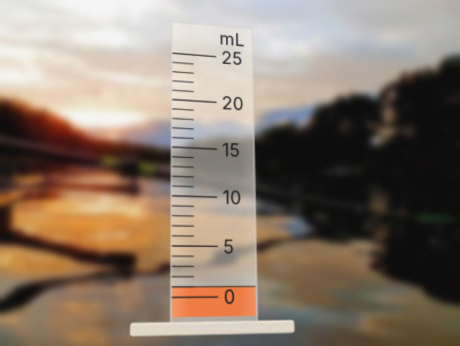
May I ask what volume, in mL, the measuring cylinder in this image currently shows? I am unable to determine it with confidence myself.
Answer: 1 mL
